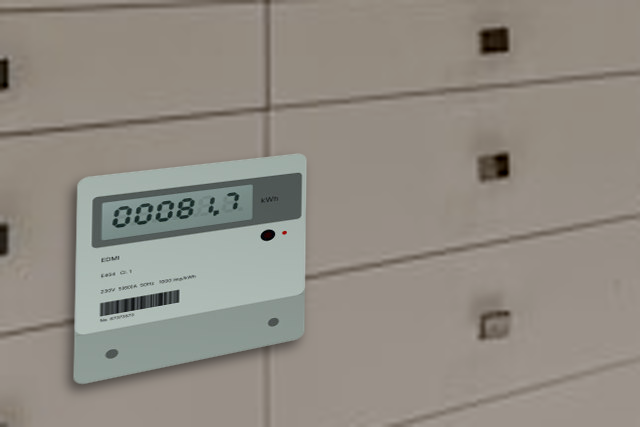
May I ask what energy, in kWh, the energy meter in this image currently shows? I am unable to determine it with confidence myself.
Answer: 81.7 kWh
